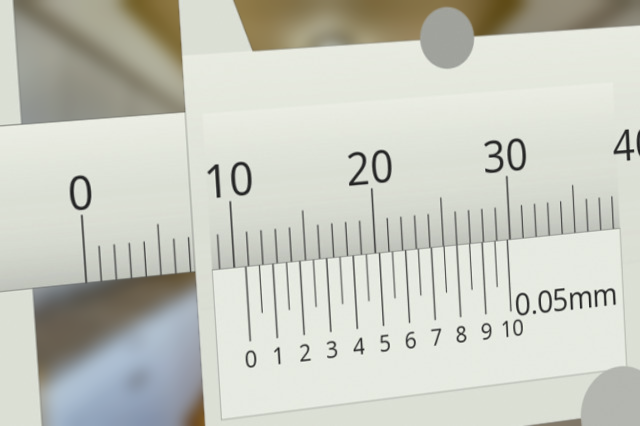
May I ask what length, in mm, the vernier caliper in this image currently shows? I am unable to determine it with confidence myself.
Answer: 10.8 mm
